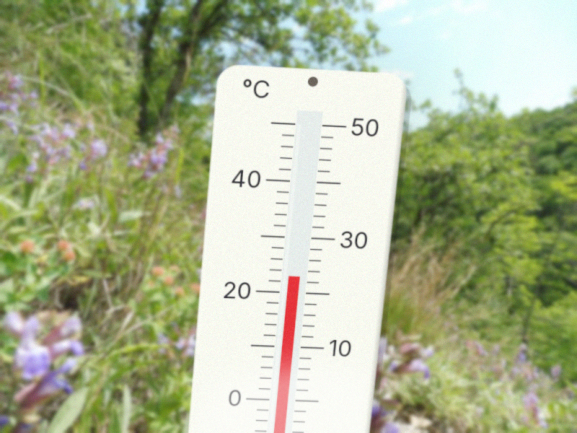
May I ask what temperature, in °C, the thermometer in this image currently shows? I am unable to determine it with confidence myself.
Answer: 23 °C
